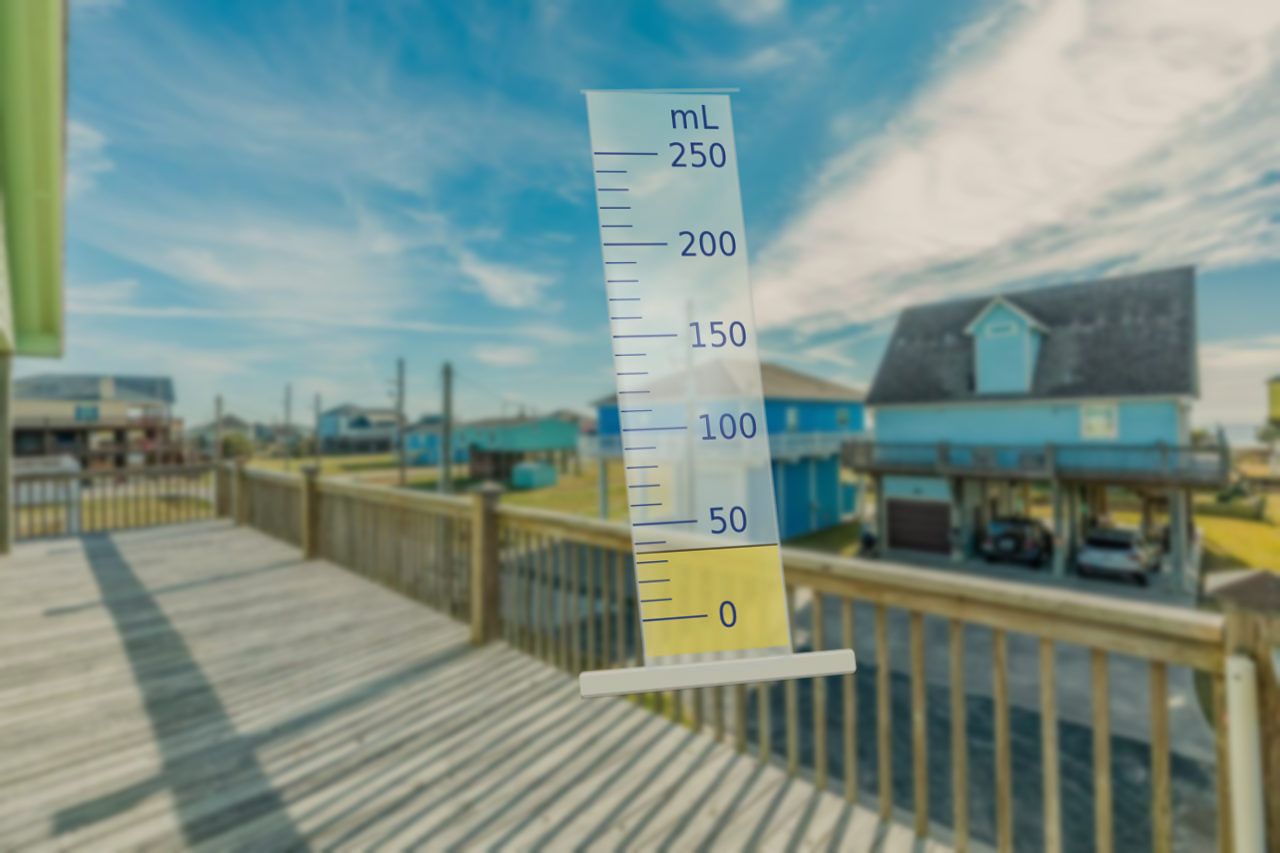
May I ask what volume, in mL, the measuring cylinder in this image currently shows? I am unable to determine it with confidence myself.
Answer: 35 mL
